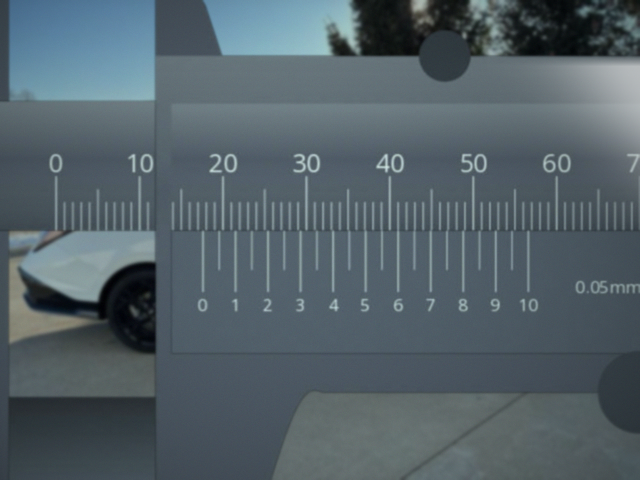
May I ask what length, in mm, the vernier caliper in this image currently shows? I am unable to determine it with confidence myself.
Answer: 17.6 mm
